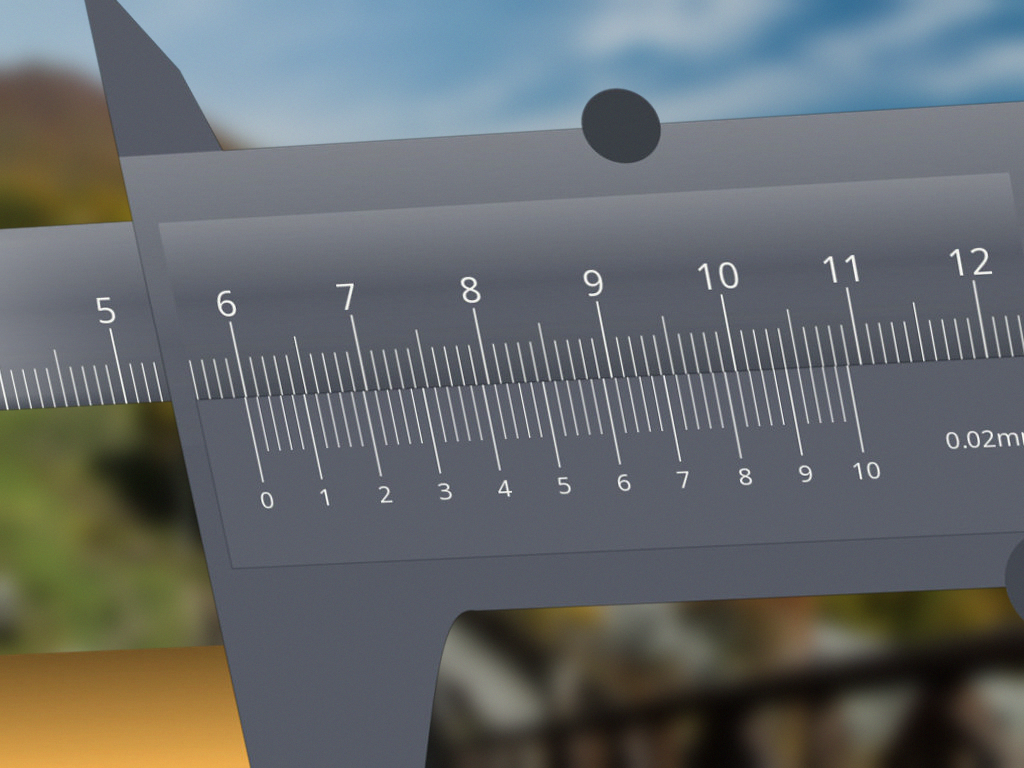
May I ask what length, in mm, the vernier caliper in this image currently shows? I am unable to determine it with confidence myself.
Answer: 59.9 mm
